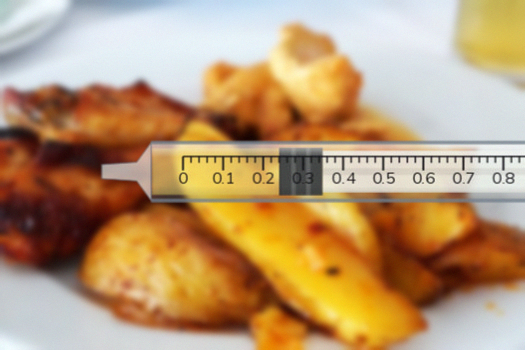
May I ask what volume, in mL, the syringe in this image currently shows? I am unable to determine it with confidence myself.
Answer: 0.24 mL
